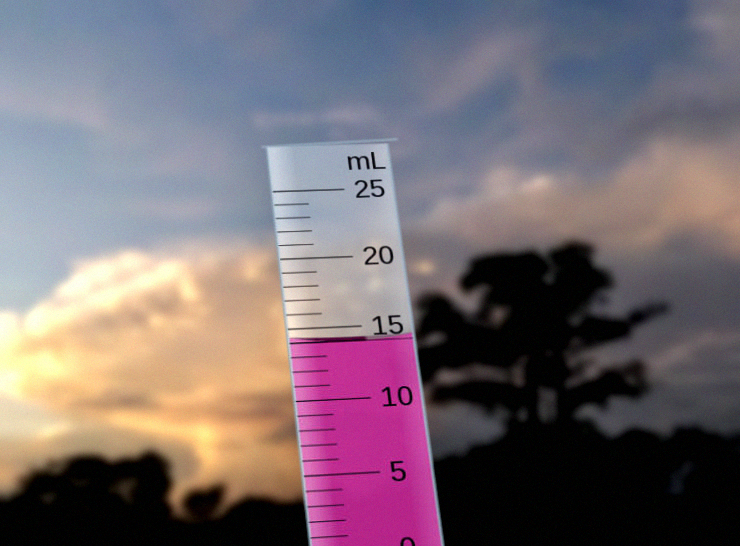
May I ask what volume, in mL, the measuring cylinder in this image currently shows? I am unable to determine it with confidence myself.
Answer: 14 mL
